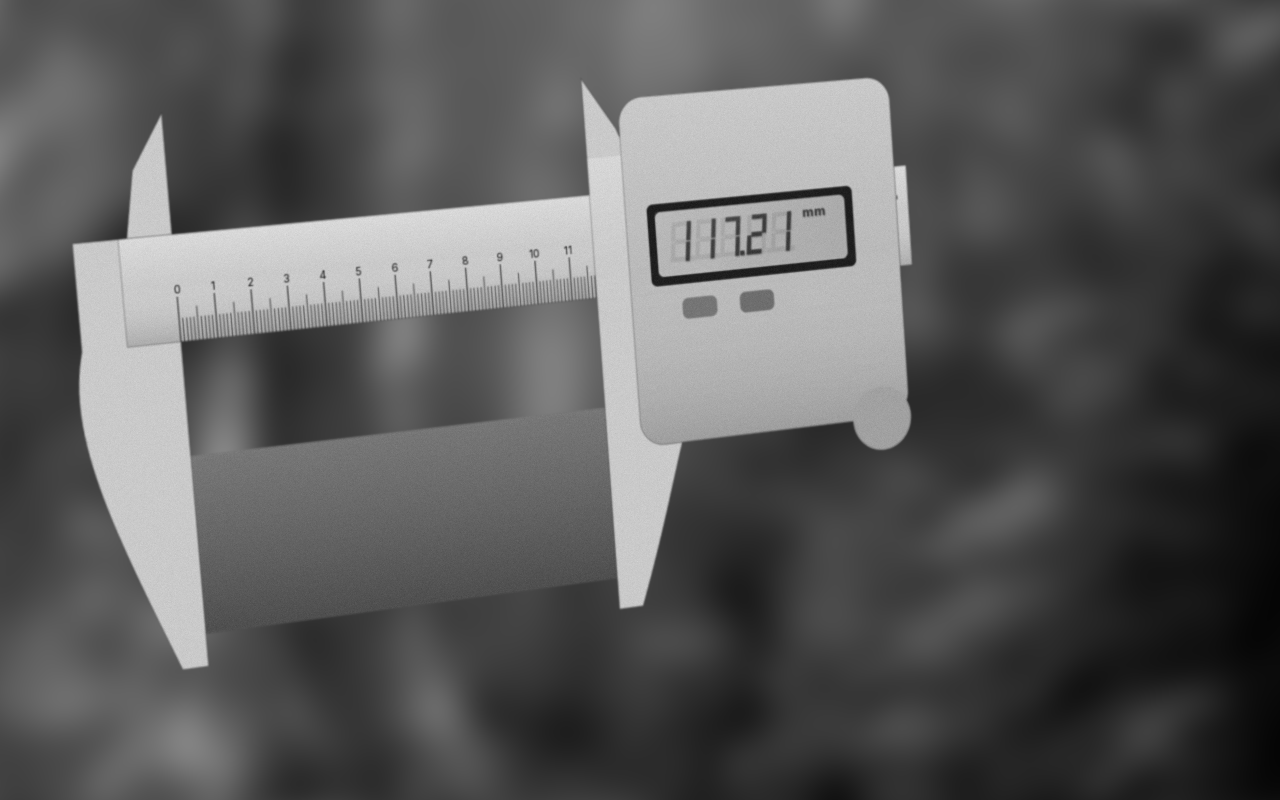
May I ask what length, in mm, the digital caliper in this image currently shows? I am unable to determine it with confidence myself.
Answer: 117.21 mm
